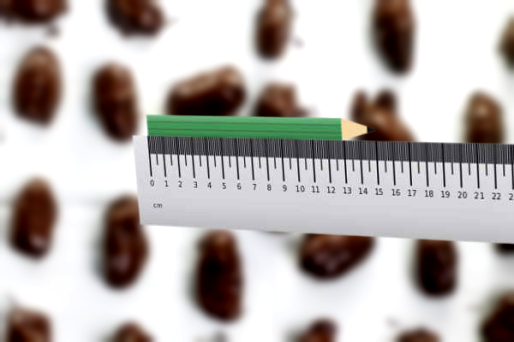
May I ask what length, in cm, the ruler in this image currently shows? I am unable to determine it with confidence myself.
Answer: 15 cm
